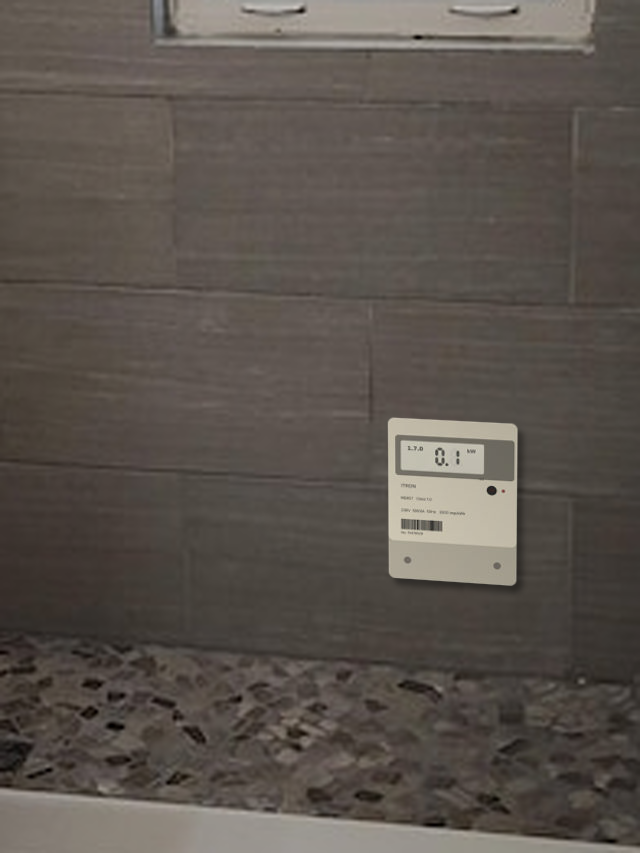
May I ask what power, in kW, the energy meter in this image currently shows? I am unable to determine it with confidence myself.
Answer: 0.1 kW
